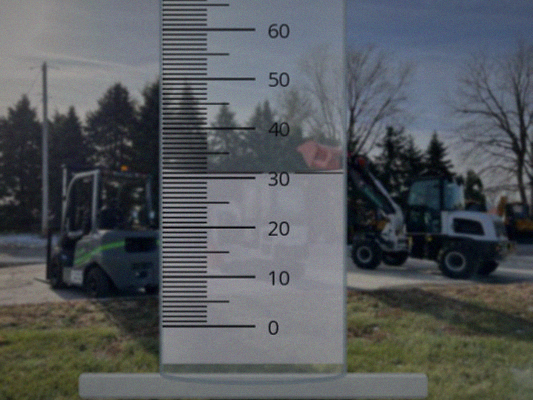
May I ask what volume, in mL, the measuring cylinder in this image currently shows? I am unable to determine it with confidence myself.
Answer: 31 mL
